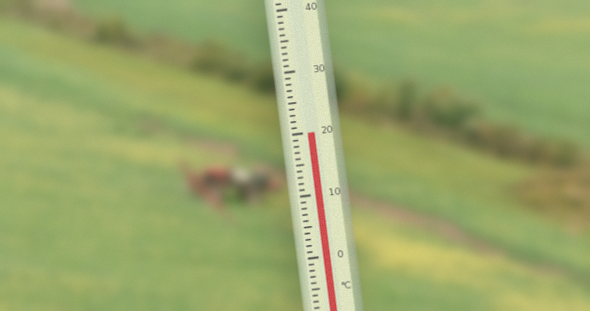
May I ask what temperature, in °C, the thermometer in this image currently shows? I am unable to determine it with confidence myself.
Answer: 20 °C
